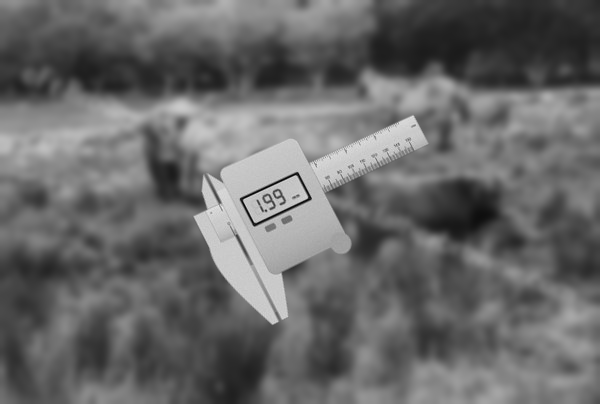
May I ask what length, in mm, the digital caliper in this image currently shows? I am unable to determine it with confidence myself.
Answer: 1.99 mm
